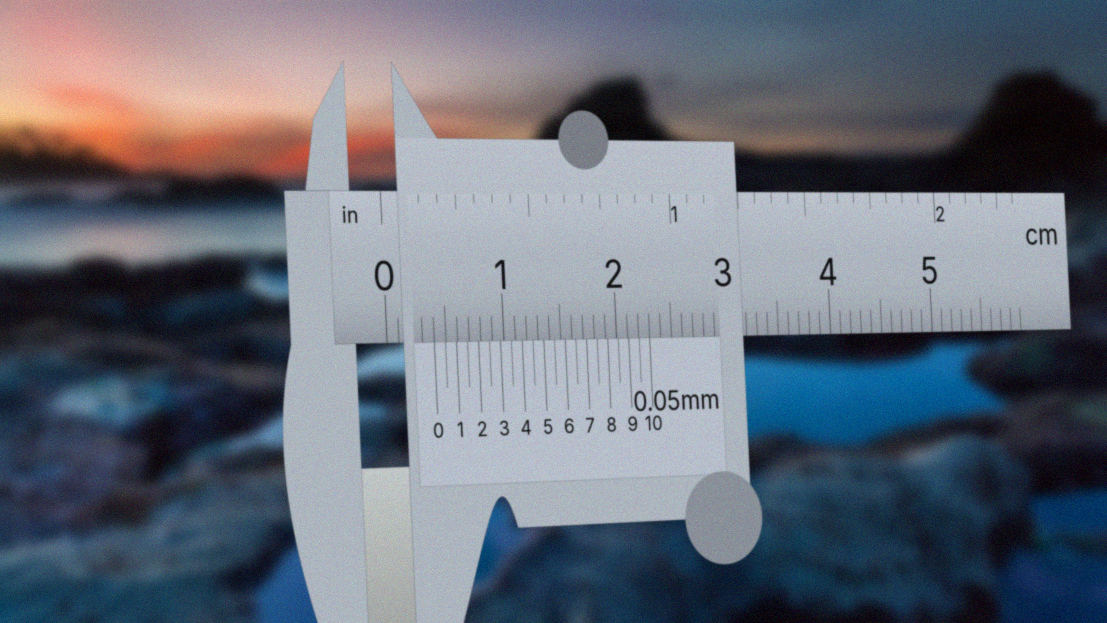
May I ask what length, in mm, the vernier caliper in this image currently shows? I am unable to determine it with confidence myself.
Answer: 4.0 mm
